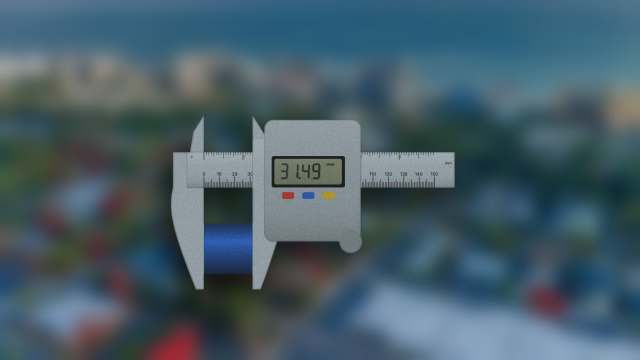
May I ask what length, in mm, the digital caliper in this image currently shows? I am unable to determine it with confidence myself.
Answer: 31.49 mm
